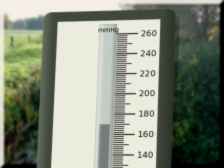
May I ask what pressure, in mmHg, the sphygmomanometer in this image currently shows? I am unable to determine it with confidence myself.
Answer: 170 mmHg
